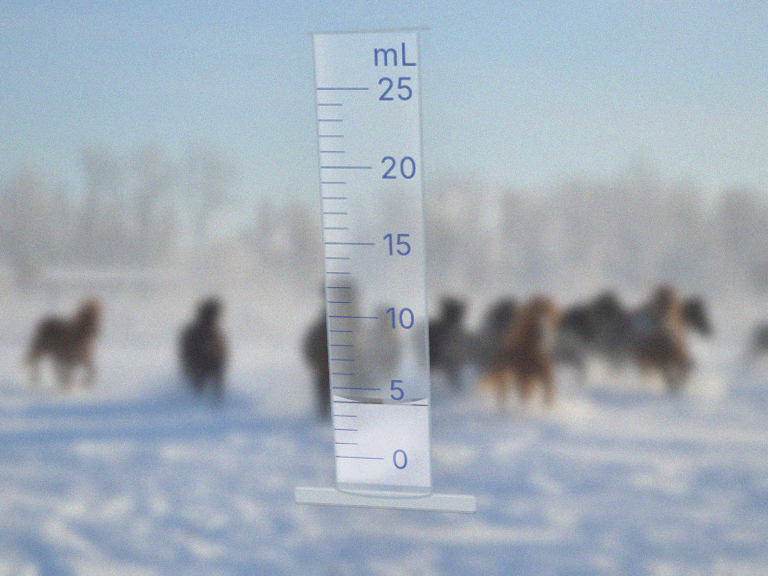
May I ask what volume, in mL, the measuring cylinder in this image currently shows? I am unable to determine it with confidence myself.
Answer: 4 mL
